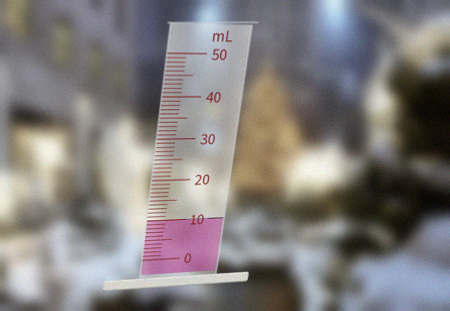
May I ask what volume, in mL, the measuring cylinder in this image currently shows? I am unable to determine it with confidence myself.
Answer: 10 mL
